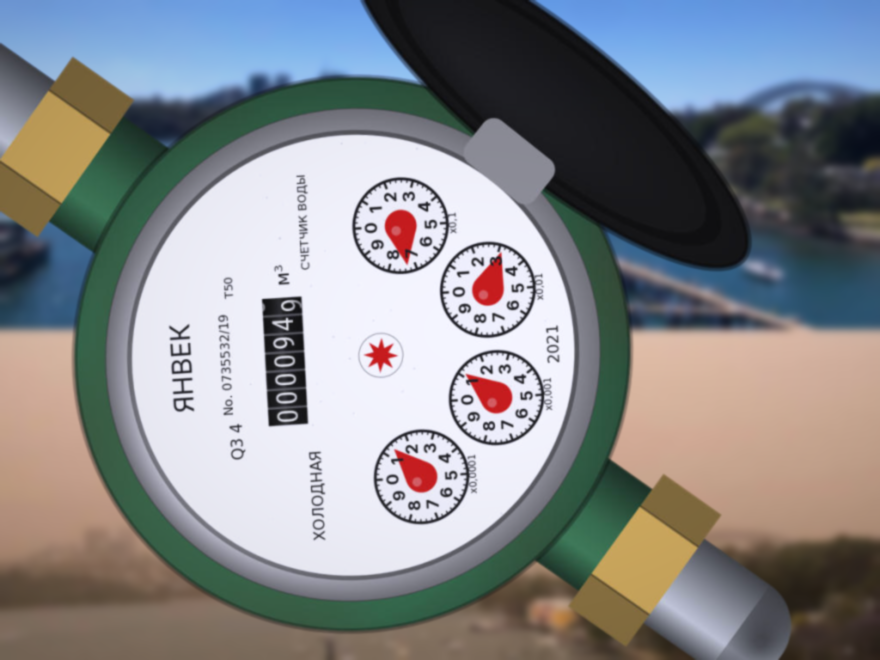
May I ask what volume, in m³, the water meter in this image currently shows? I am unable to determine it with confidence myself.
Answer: 948.7311 m³
